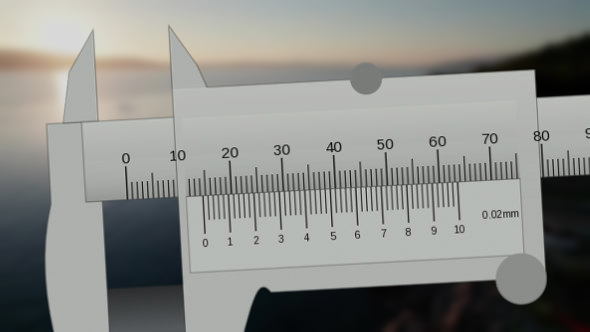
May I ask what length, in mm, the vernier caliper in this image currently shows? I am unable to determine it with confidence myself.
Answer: 14.5 mm
